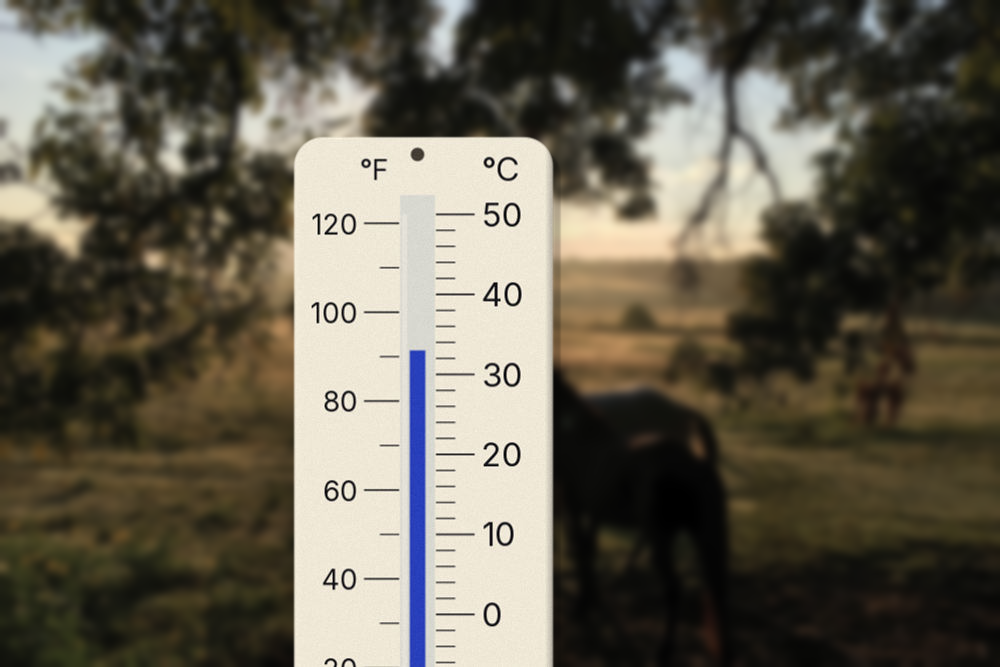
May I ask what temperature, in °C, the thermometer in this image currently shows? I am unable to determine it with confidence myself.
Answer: 33 °C
